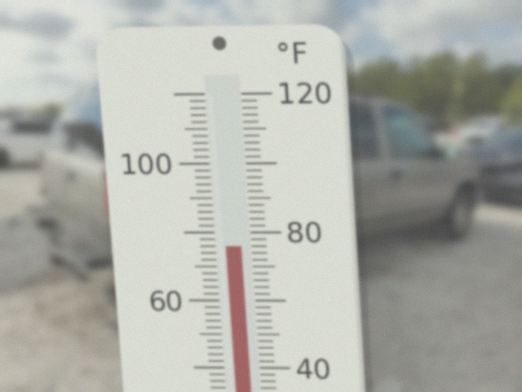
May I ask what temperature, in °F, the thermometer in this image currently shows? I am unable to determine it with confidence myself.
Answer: 76 °F
